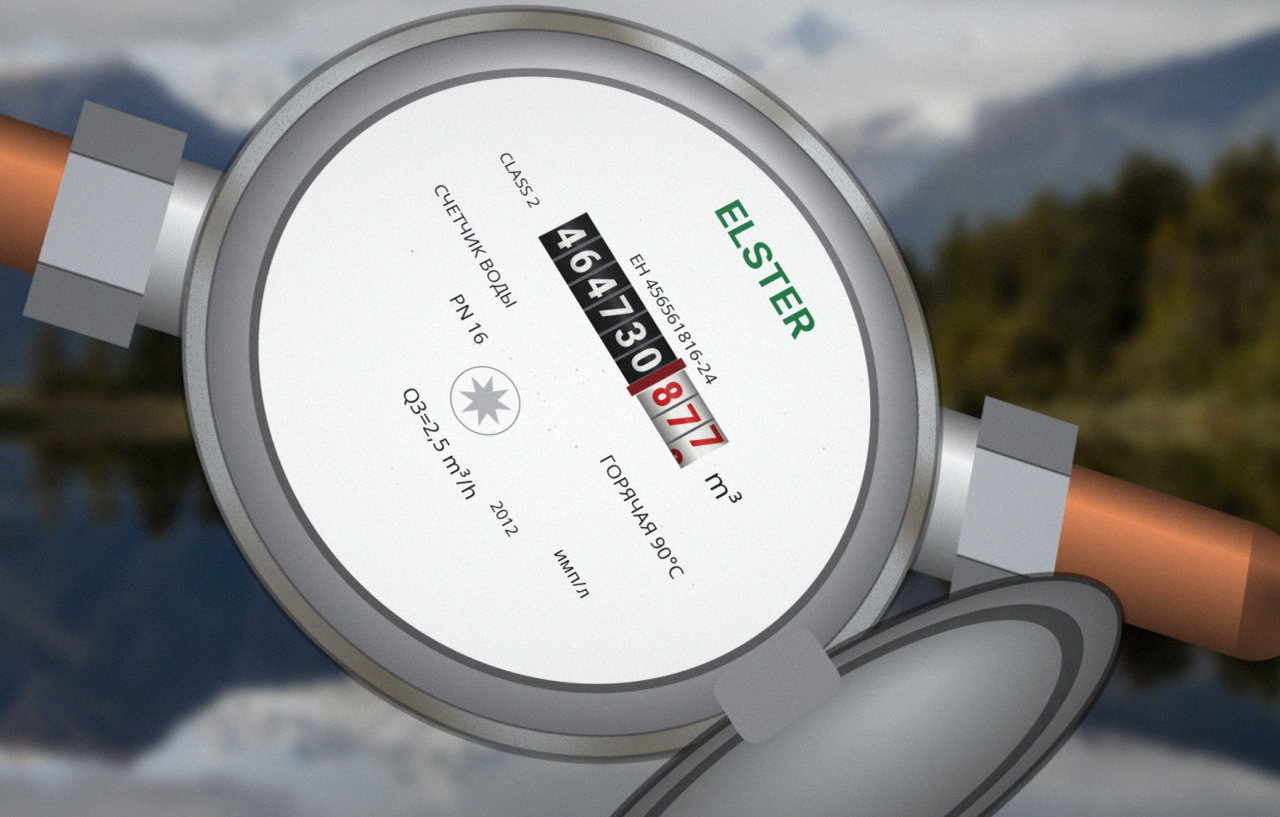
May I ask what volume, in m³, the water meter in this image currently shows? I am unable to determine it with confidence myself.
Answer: 464730.877 m³
